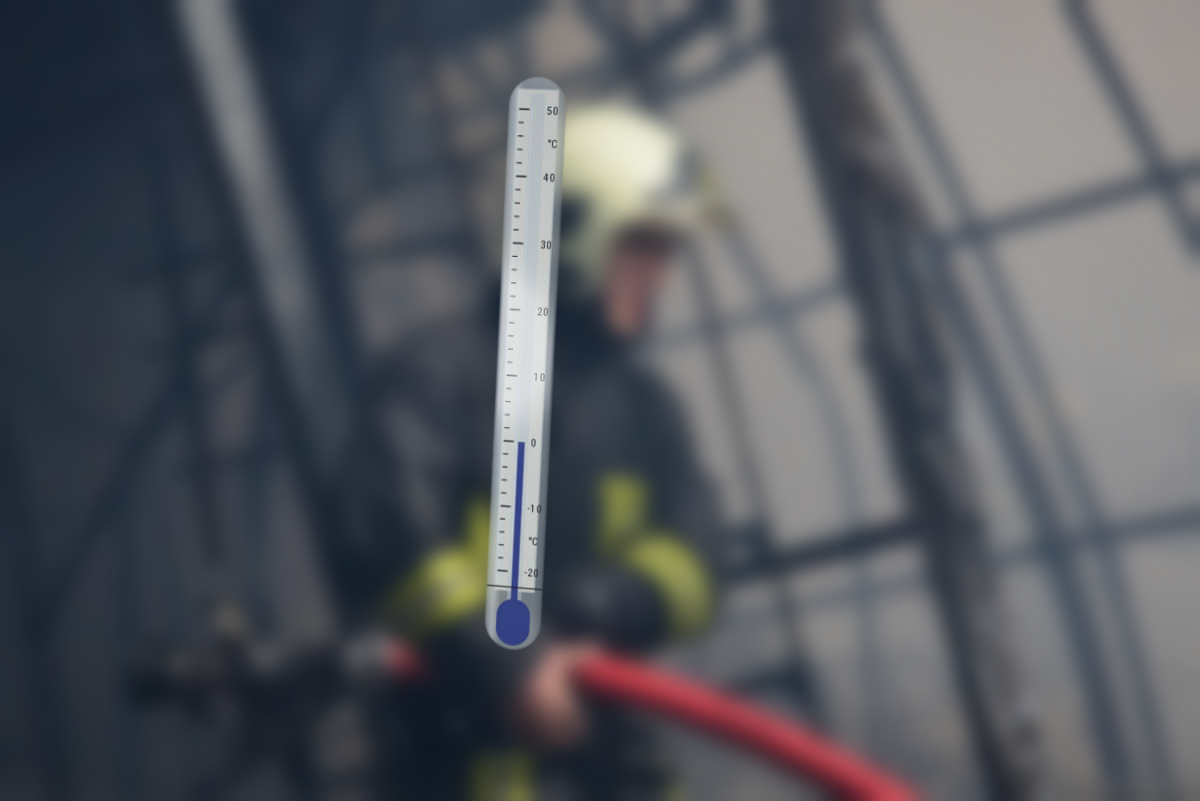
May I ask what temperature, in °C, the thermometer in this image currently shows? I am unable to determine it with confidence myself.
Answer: 0 °C
